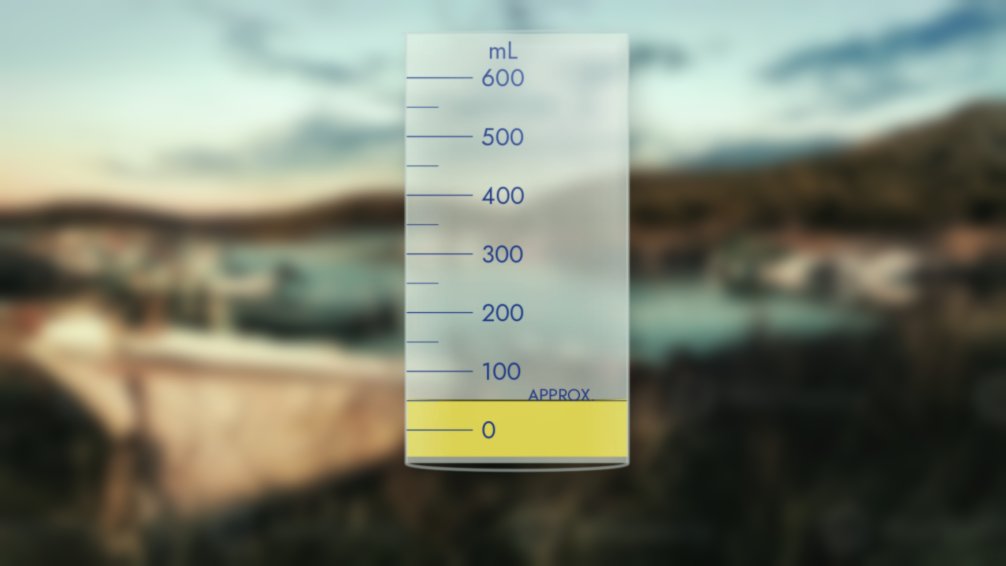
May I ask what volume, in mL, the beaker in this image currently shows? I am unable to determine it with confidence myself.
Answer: 50 mL
